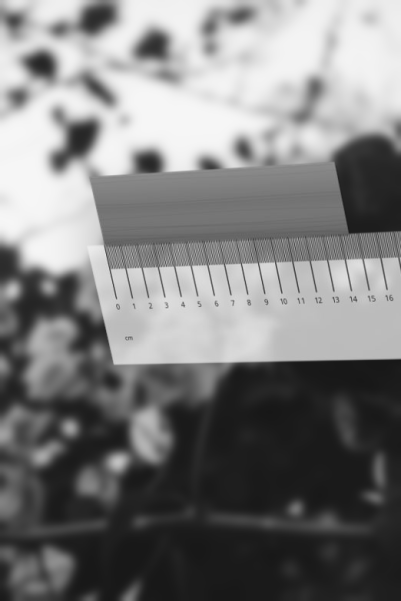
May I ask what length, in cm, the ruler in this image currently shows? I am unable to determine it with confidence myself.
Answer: 14.5 cm
